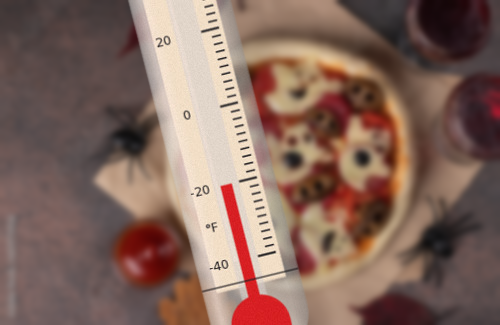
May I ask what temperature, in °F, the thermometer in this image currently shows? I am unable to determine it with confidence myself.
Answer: -20 °F
